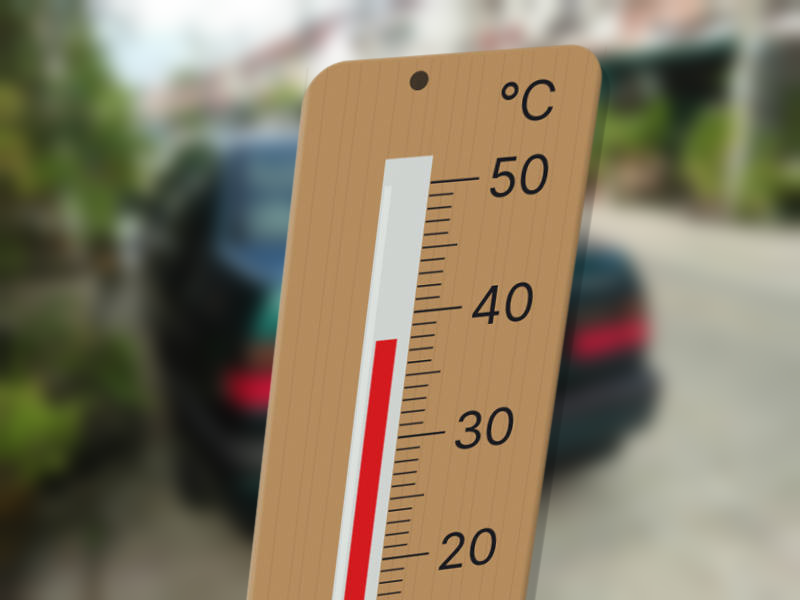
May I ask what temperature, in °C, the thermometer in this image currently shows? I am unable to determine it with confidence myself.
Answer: 38 °C
